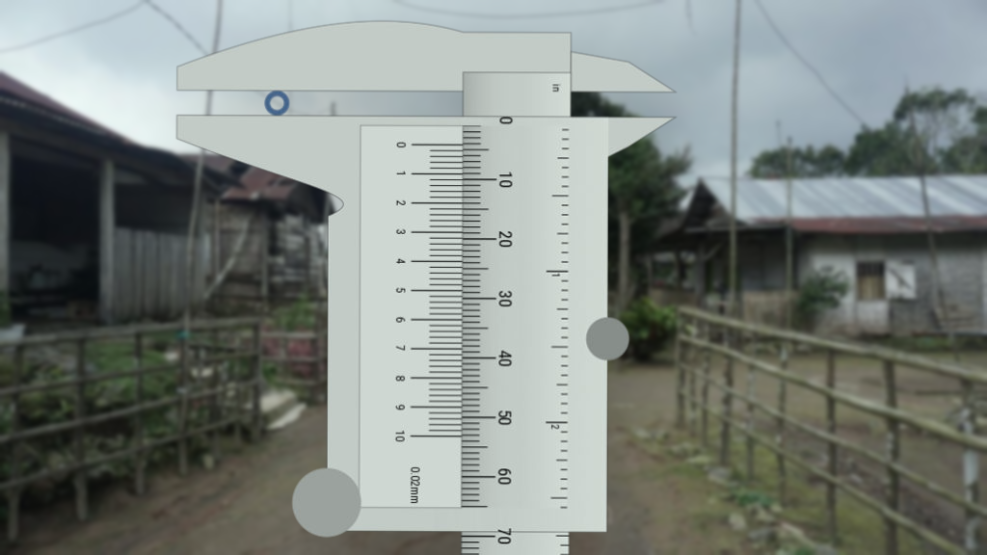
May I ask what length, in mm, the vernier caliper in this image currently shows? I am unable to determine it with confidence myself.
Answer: 4.2 mm
